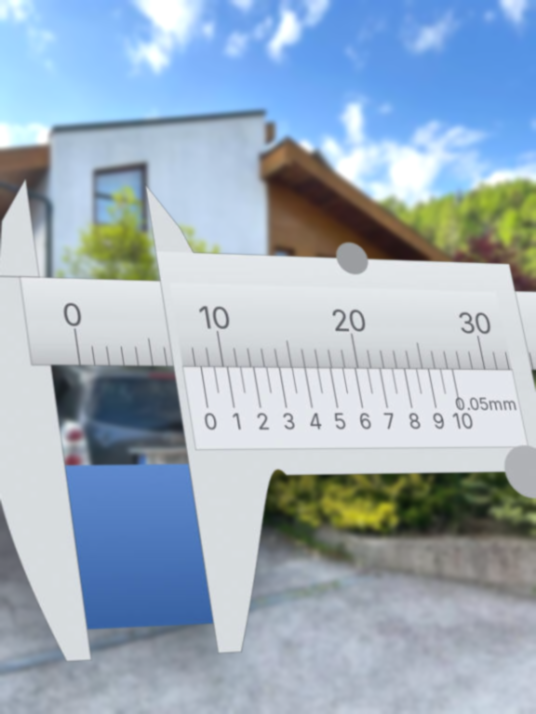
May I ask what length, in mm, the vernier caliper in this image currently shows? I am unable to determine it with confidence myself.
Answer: 8.4 mm
